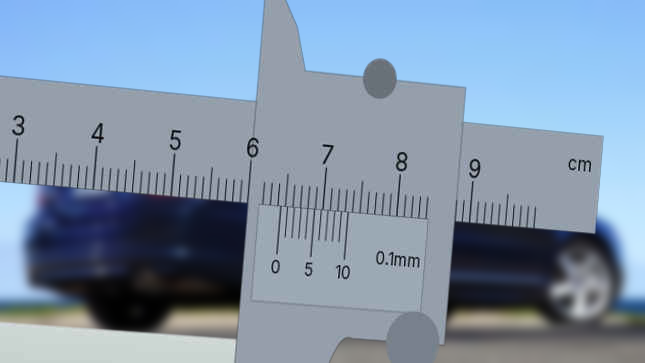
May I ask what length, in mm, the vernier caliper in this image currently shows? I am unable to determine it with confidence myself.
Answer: 64.4 mm
